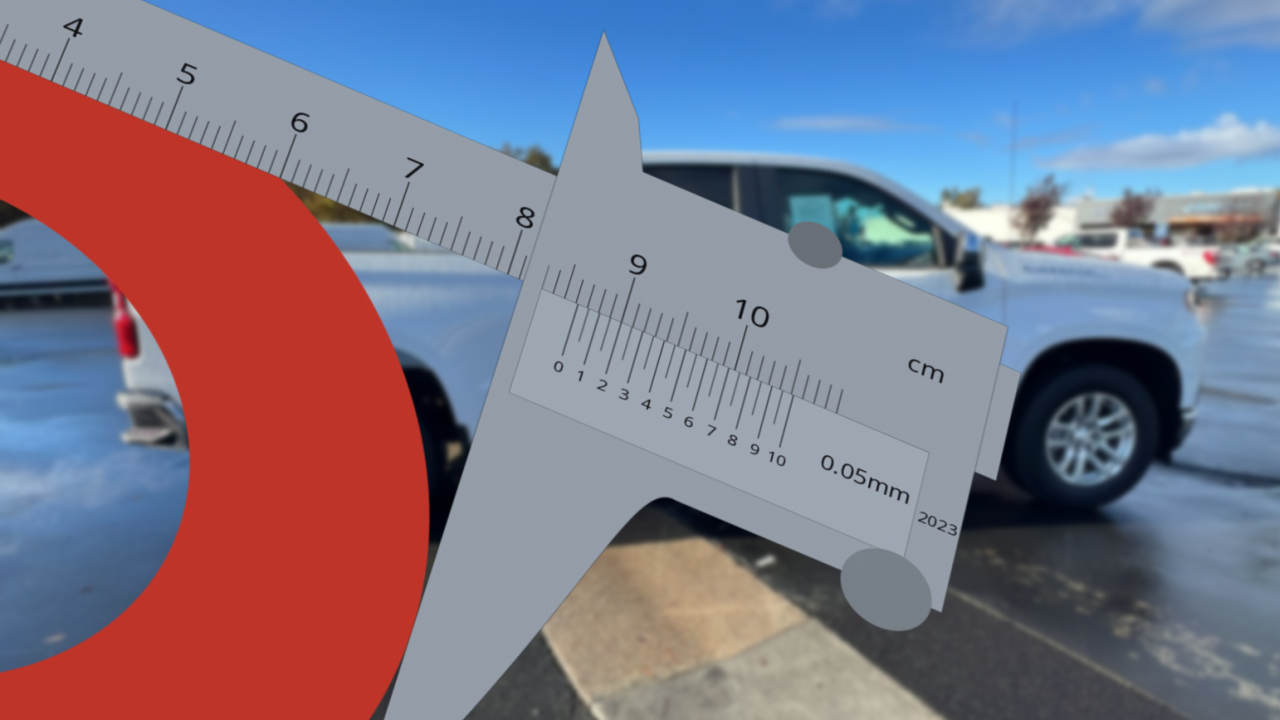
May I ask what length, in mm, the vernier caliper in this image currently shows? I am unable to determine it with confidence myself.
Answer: 86.2 mm
